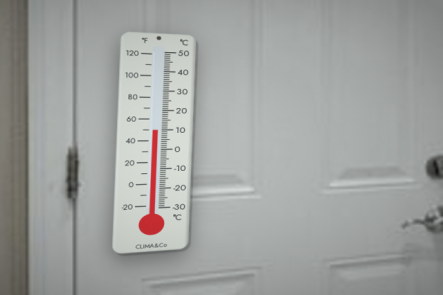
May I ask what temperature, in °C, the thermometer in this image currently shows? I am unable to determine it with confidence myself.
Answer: 10 °C
